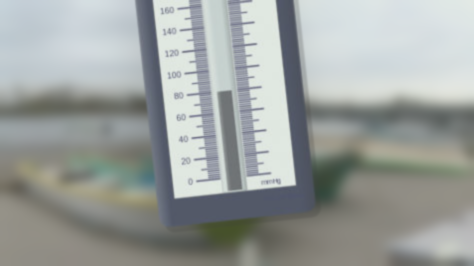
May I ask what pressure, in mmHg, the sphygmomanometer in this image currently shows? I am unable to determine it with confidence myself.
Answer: 80 mmHg
